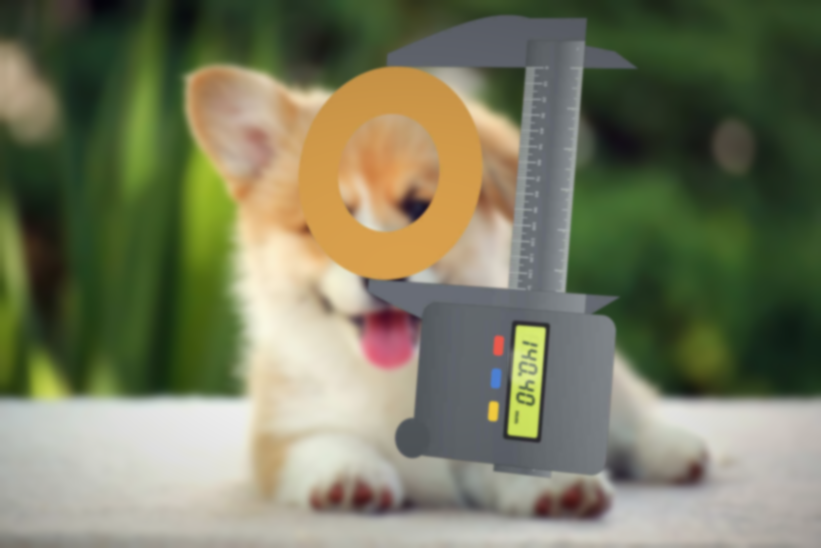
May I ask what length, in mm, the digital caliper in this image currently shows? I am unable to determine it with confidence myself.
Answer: 140.40 mm
